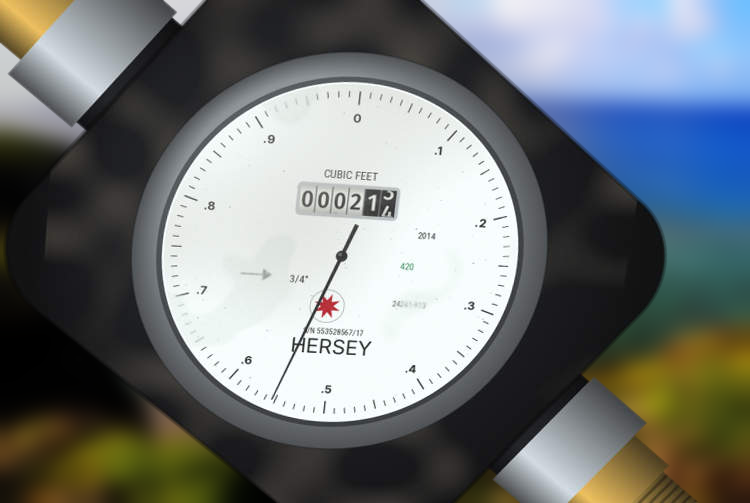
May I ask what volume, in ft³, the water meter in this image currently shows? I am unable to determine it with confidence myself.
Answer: 213.55 ft³
